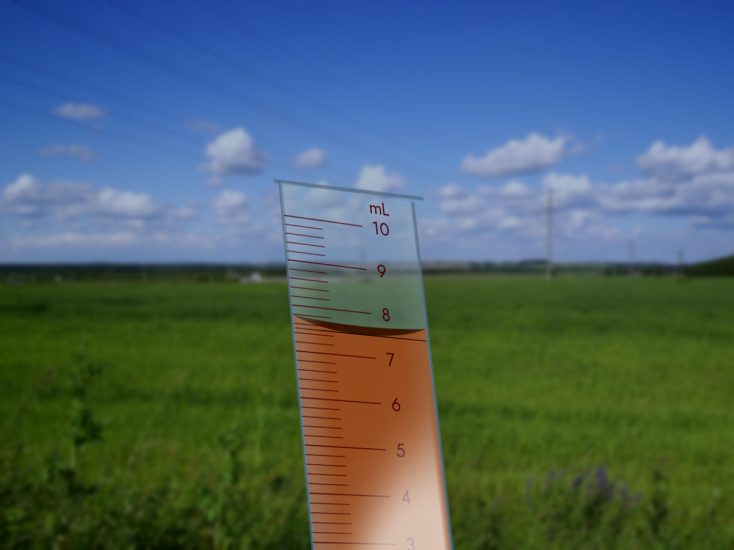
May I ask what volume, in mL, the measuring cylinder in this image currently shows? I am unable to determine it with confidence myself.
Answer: 7.5 mL
